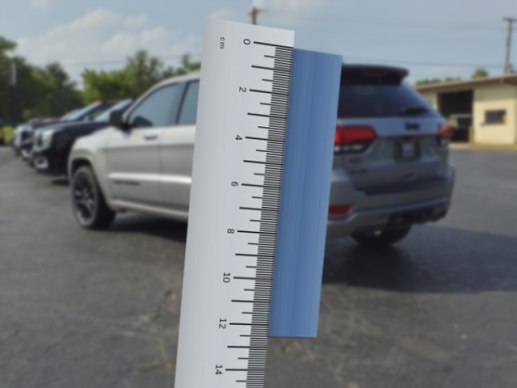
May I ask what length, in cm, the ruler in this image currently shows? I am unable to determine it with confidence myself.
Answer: 12.5 cm
